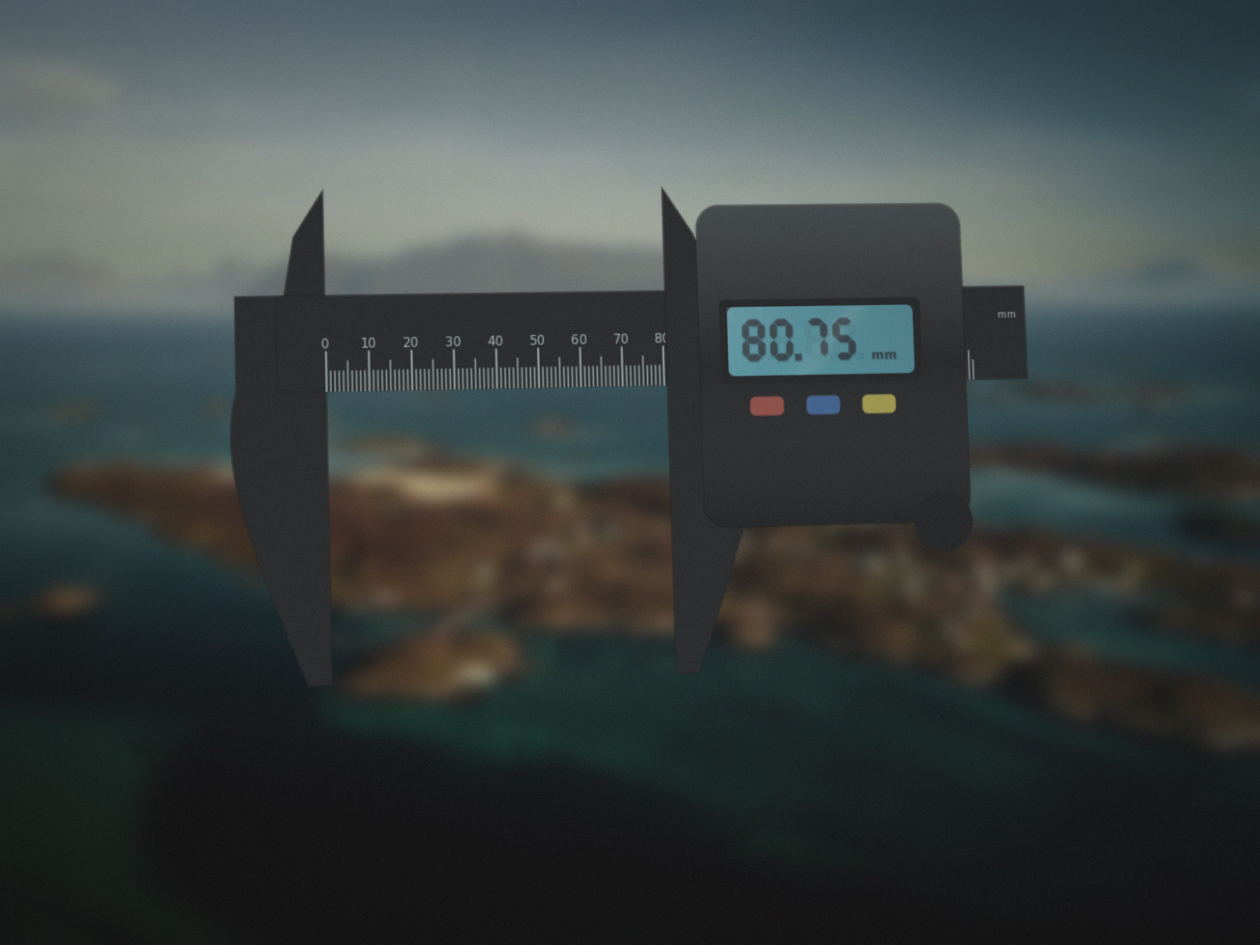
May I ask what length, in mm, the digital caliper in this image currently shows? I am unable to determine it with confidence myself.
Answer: 80.75 mm
